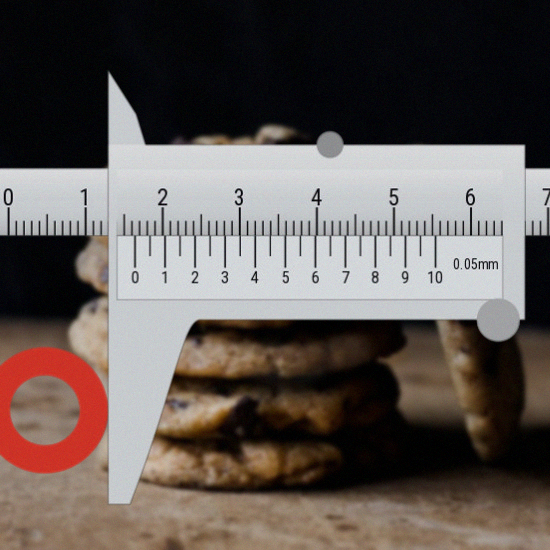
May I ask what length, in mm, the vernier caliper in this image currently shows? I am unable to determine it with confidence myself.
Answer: 16.4 mm
